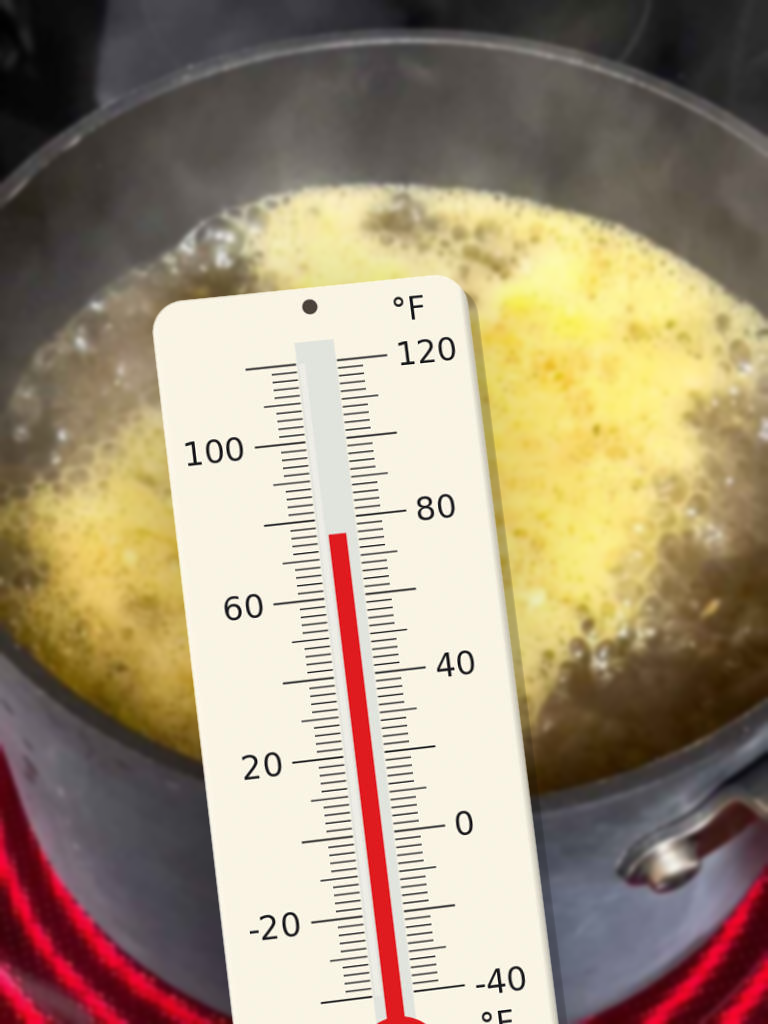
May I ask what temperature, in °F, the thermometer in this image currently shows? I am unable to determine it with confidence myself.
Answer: 76 °F
